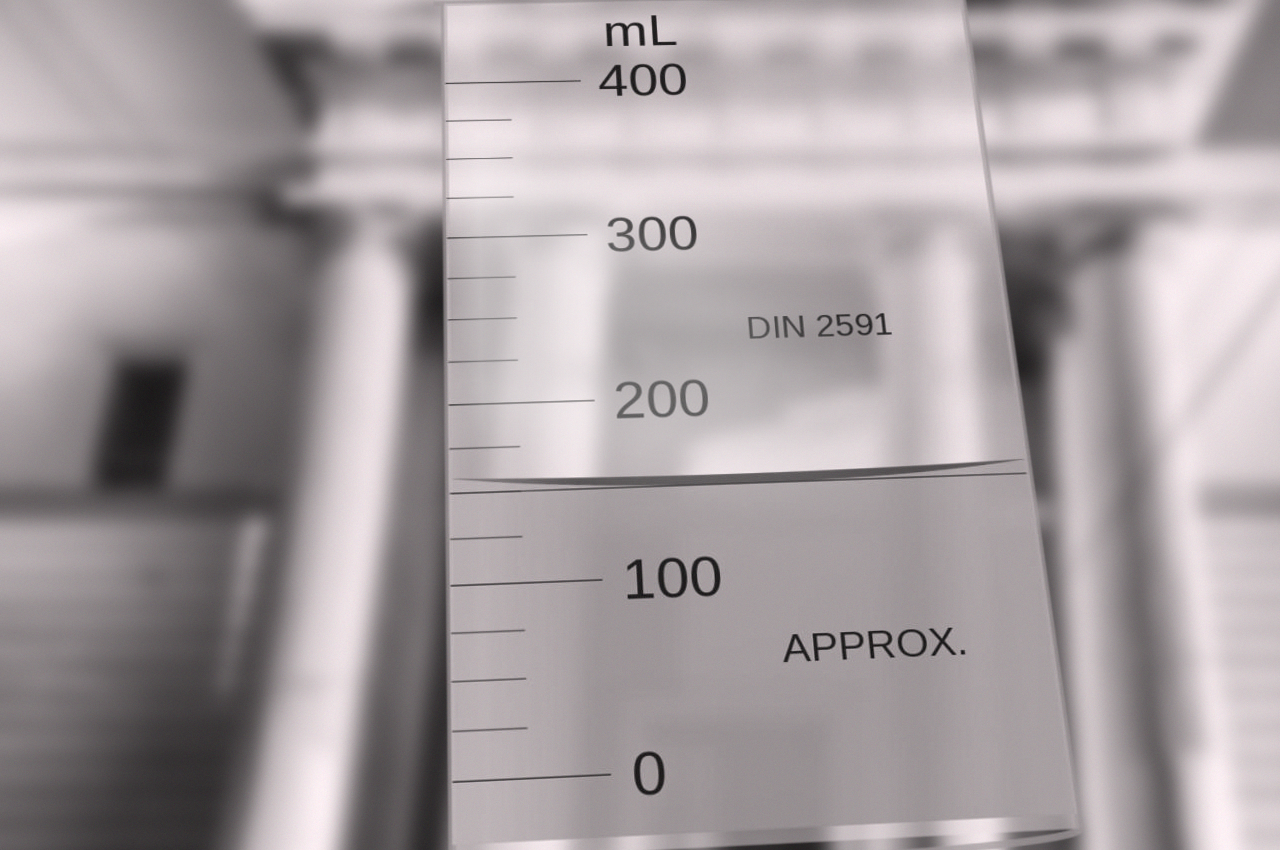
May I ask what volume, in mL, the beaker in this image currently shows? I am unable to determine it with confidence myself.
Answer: 150 mL
